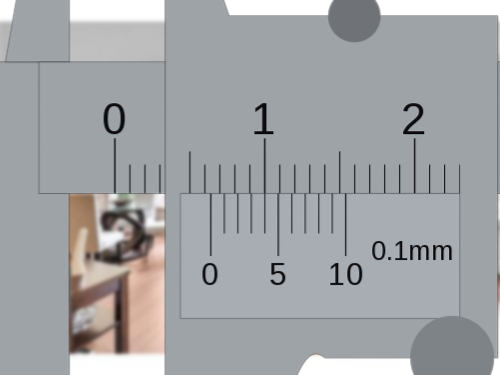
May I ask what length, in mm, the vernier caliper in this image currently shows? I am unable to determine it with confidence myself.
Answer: 6.4 mm
